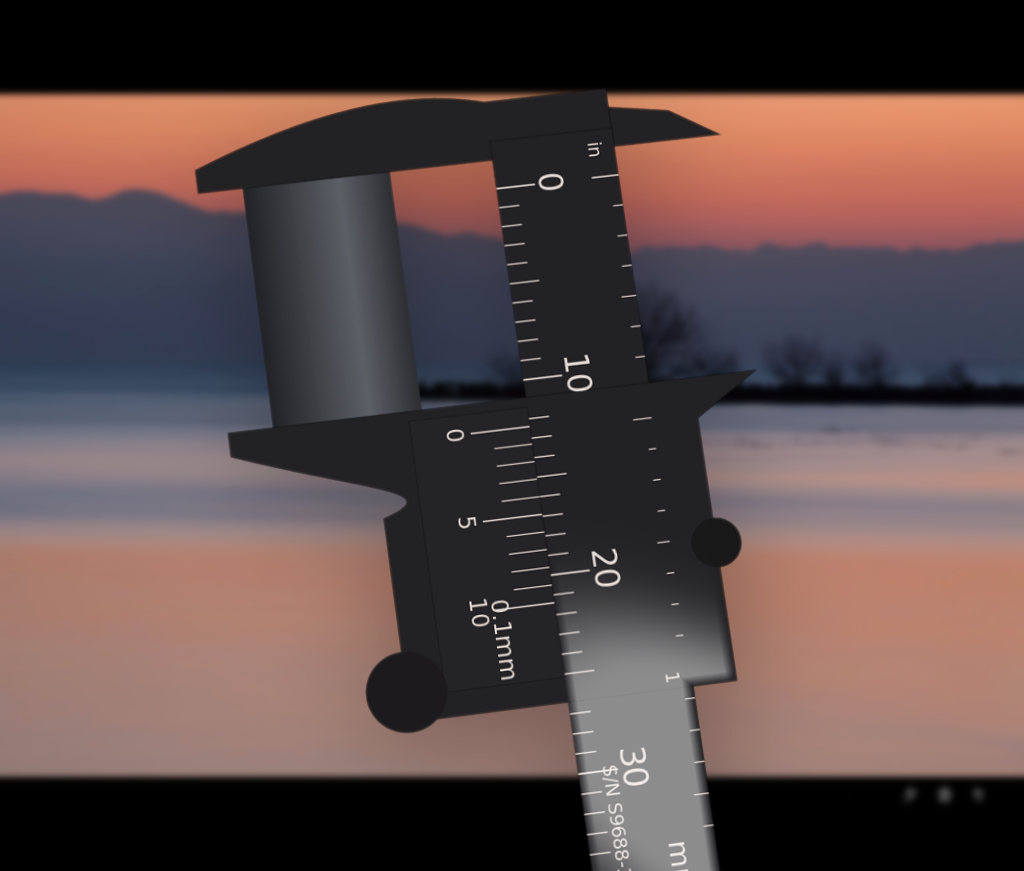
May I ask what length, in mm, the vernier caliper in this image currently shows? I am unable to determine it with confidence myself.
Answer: 12.4 mm
